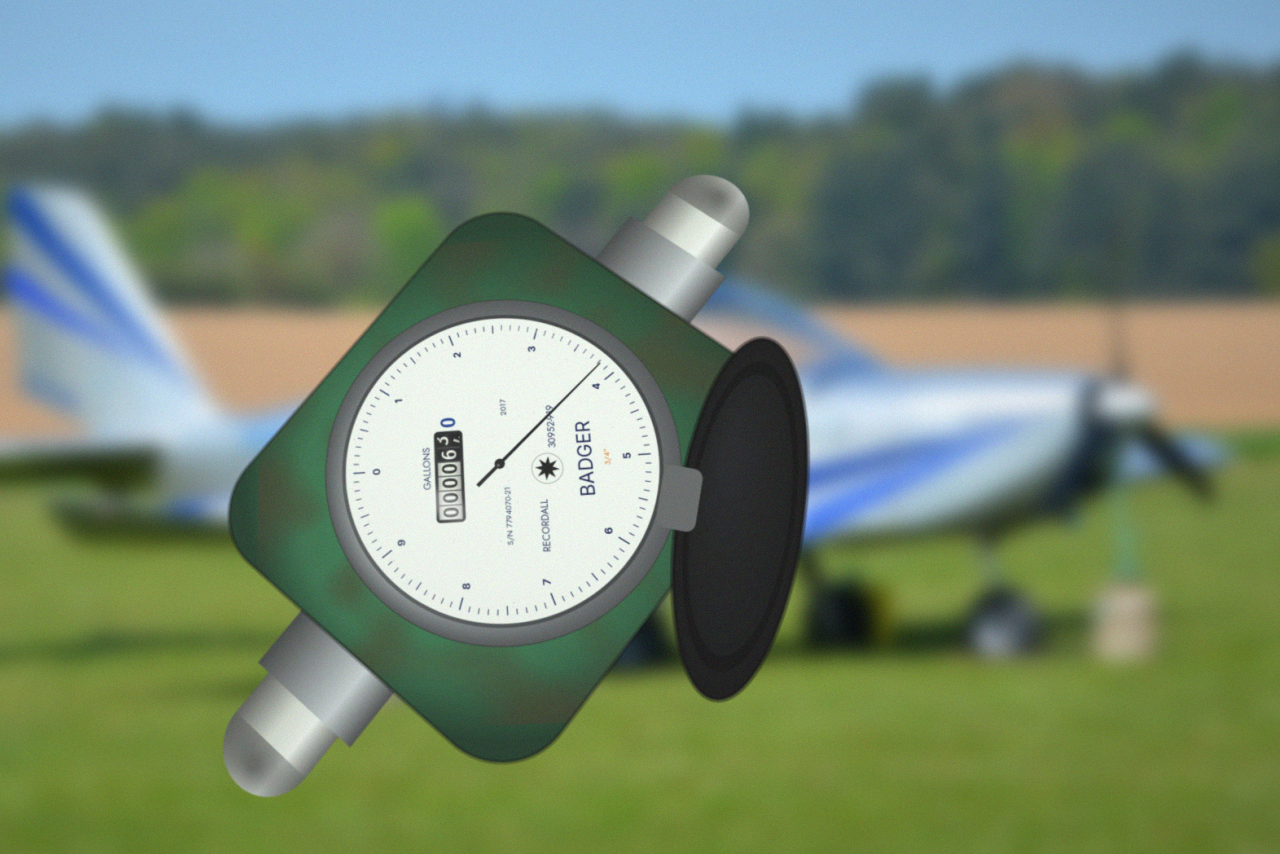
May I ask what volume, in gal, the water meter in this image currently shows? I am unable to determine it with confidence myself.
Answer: 633.8 gal
